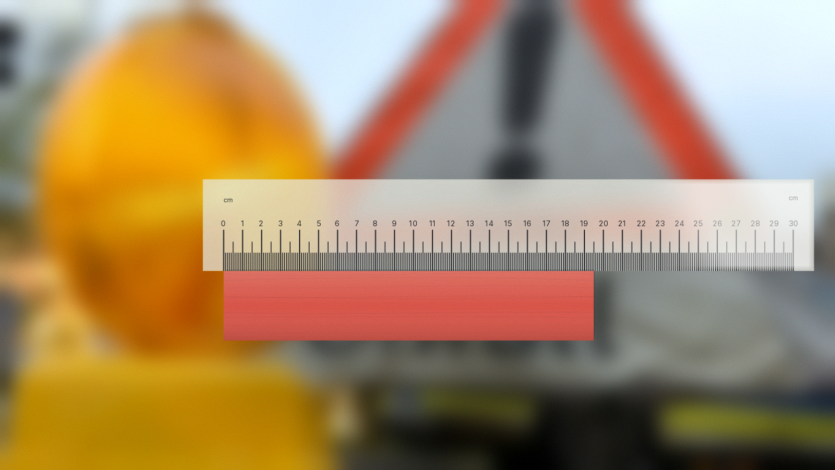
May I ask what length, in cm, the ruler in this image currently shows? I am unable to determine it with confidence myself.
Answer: 19.5 cm
